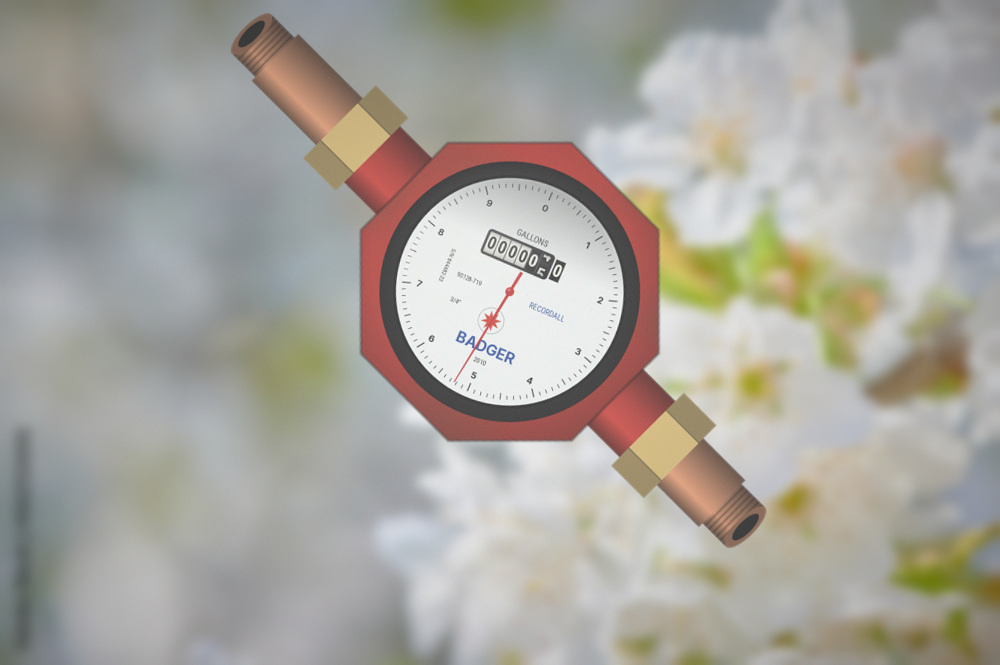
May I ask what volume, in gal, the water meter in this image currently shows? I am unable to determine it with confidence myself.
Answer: 45.2 gal
